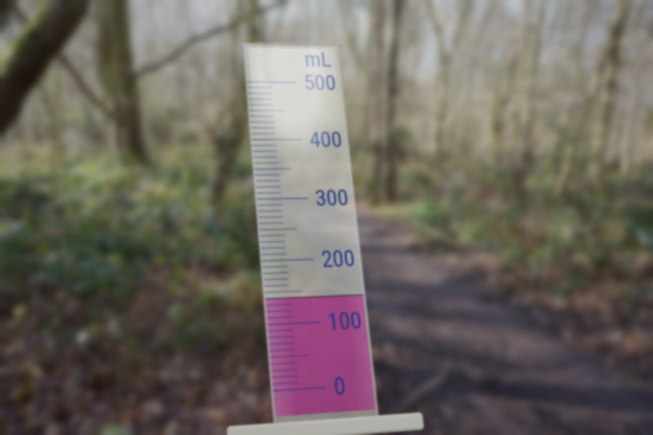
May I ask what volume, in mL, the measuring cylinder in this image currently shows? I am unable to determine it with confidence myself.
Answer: 140 mL
